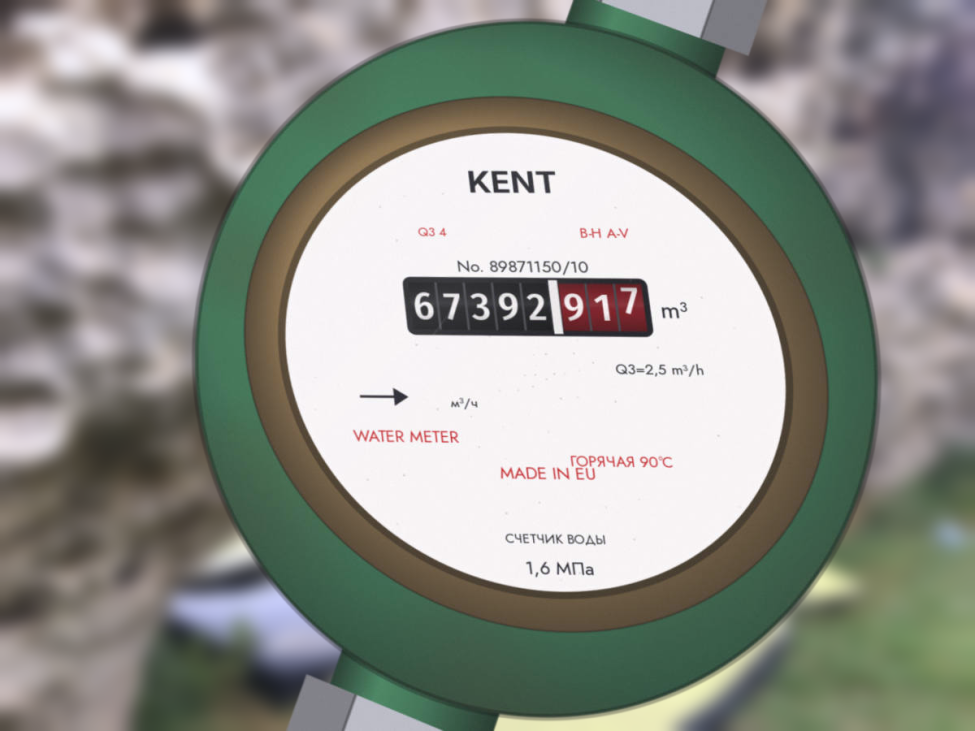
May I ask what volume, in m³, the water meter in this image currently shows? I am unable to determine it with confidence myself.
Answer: 67392.917 m³
